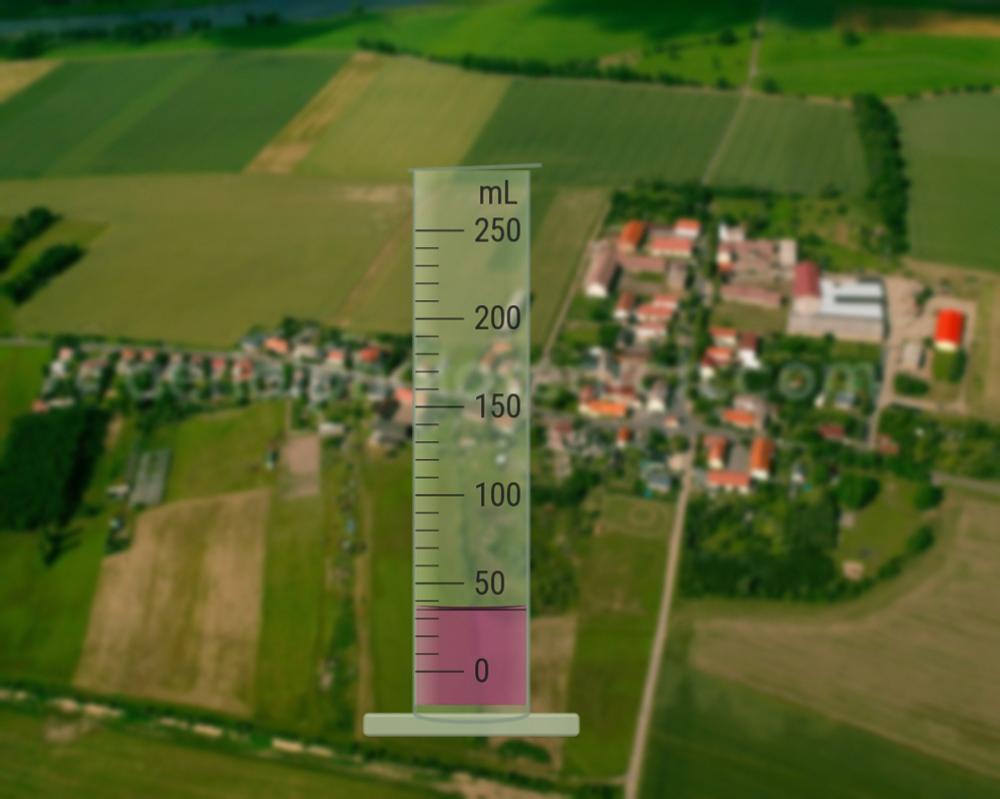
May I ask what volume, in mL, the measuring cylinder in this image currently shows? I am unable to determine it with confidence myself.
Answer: 35 mL
